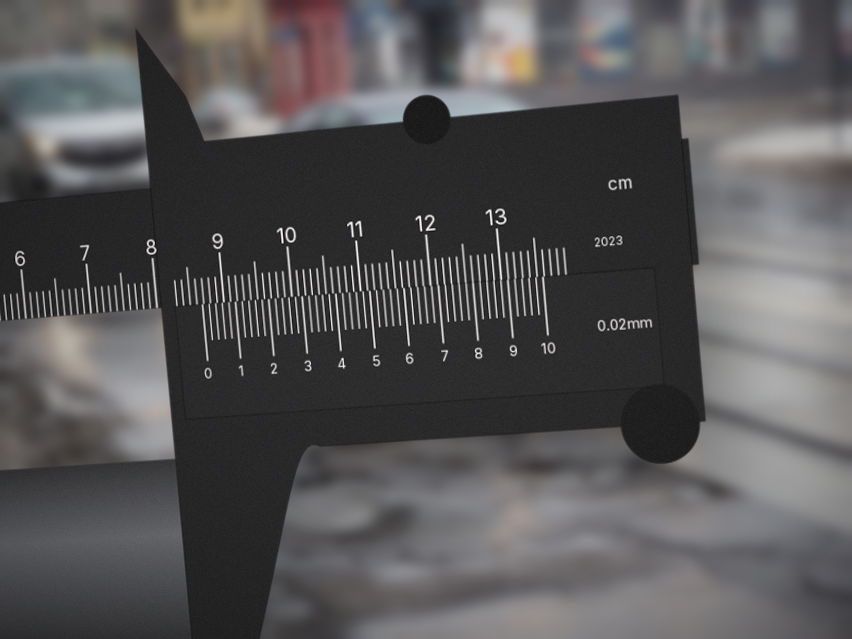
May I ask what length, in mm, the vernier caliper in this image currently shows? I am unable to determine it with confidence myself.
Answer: 86.8 mm
